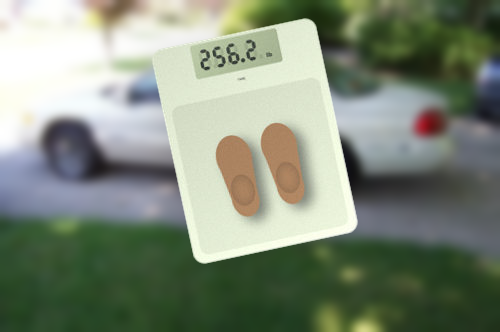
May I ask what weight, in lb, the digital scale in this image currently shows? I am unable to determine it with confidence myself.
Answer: 256.2 lb
